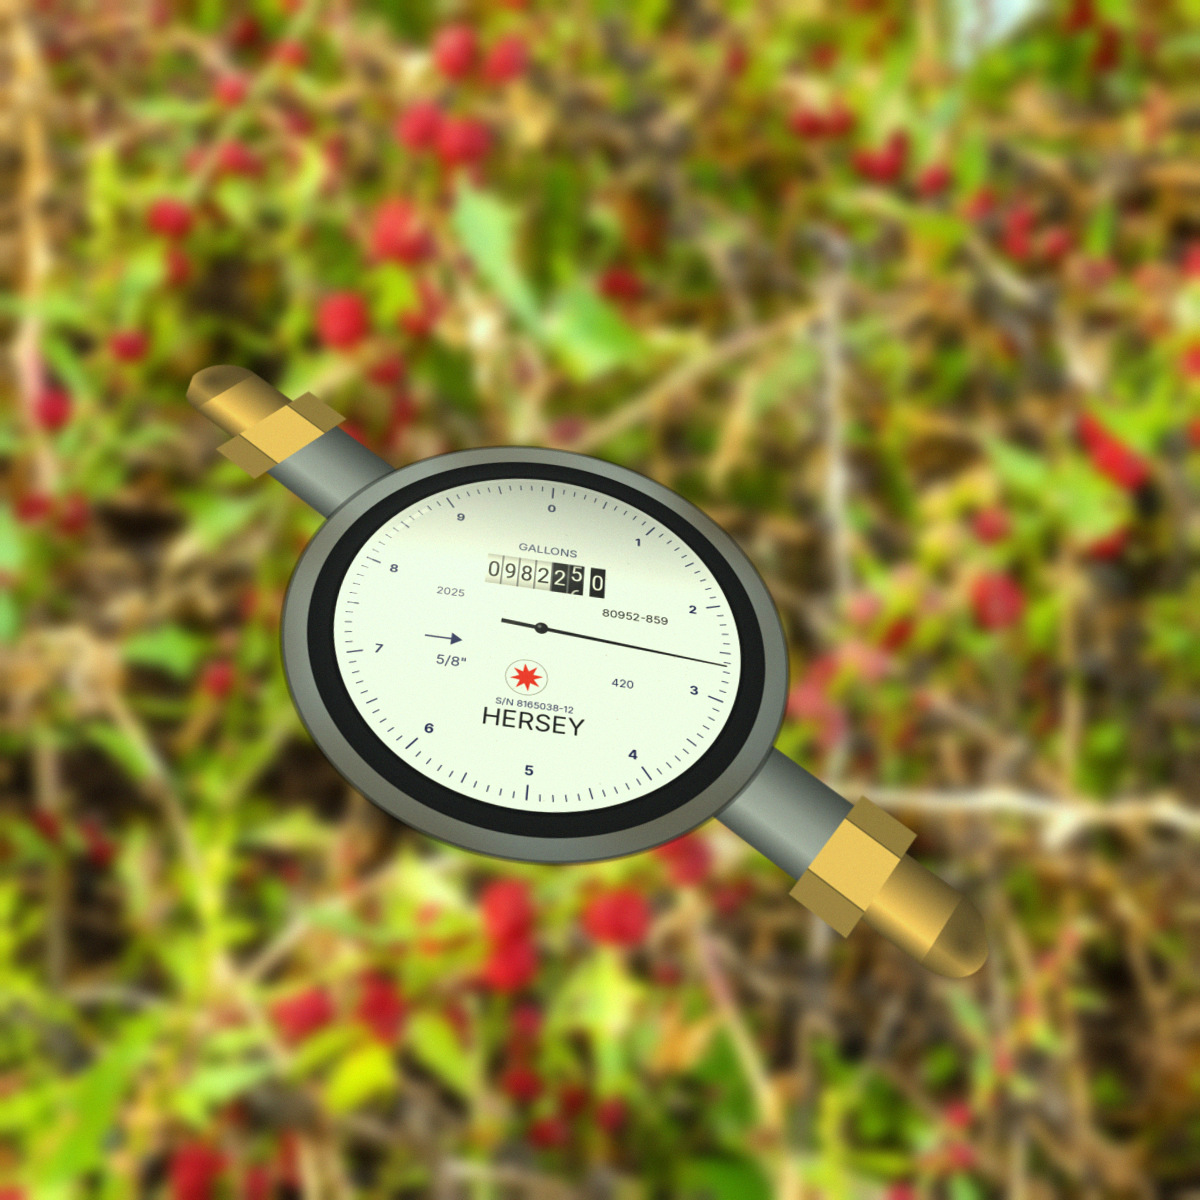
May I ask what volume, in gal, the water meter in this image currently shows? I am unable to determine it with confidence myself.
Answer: 982252.6 gal
